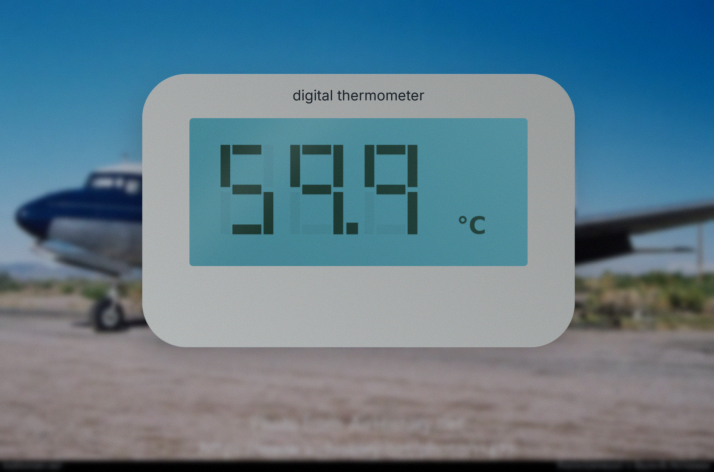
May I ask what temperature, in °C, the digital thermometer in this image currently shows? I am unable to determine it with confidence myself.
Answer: 59.9 °C
